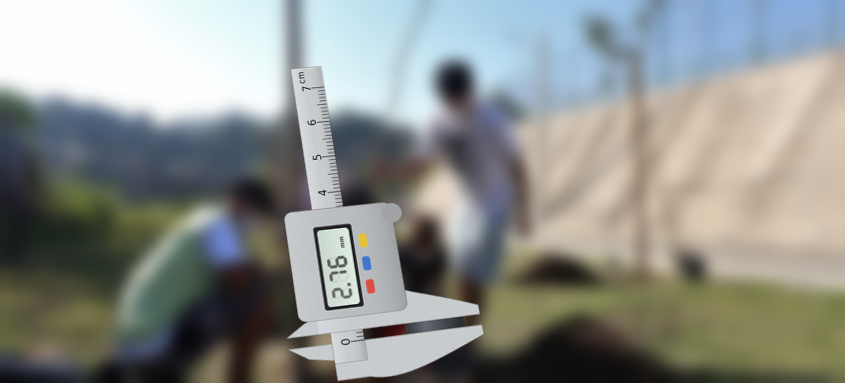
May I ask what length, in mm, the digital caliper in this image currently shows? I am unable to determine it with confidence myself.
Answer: 2.76 mm
